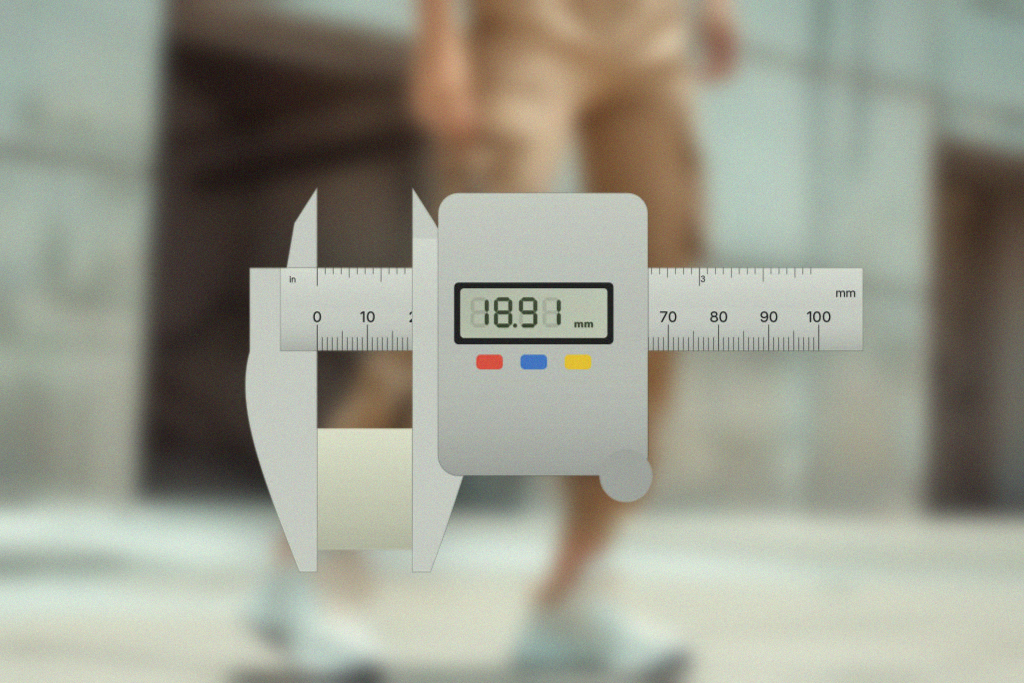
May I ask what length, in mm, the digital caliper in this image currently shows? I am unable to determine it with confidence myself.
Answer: 18.91 mm
